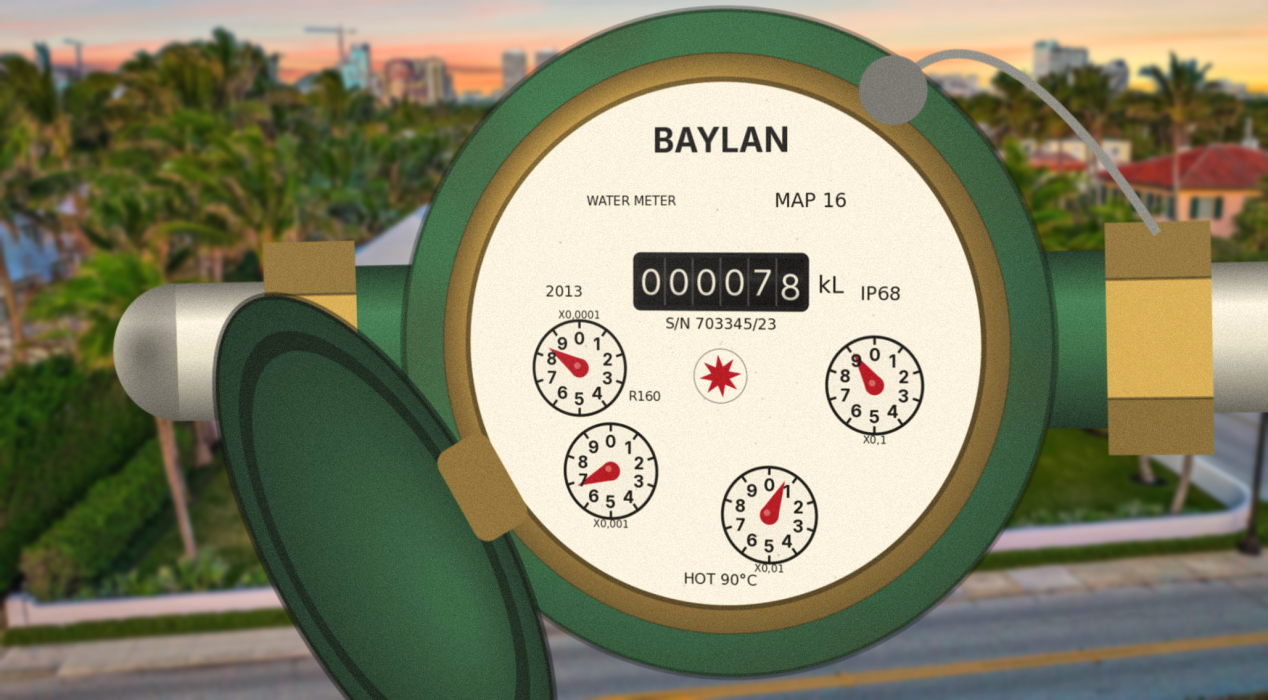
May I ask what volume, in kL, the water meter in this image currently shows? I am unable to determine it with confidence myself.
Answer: 77.9068 kL
